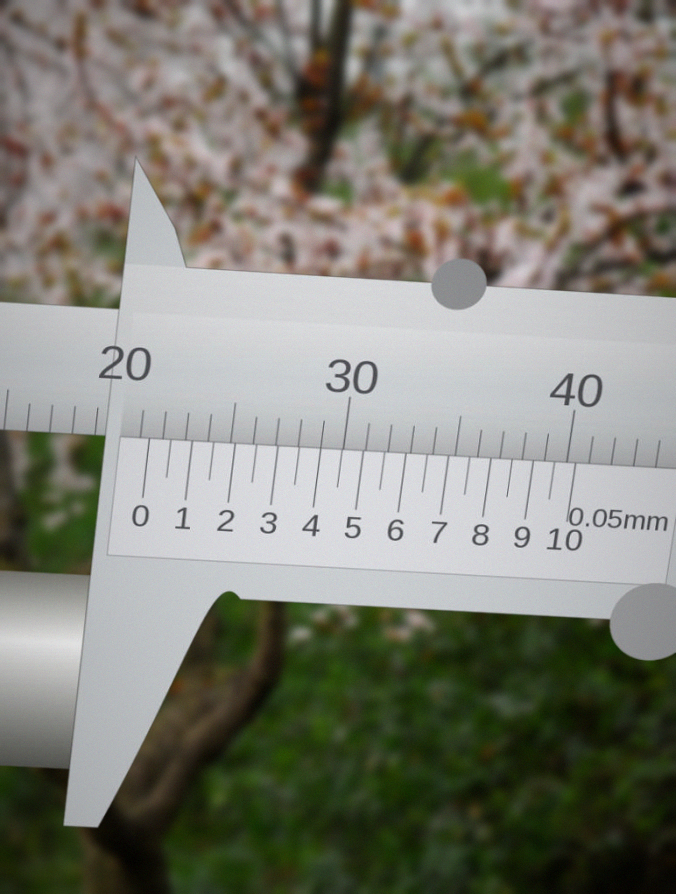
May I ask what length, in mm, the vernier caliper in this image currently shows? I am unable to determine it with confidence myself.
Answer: 21.40 mm
